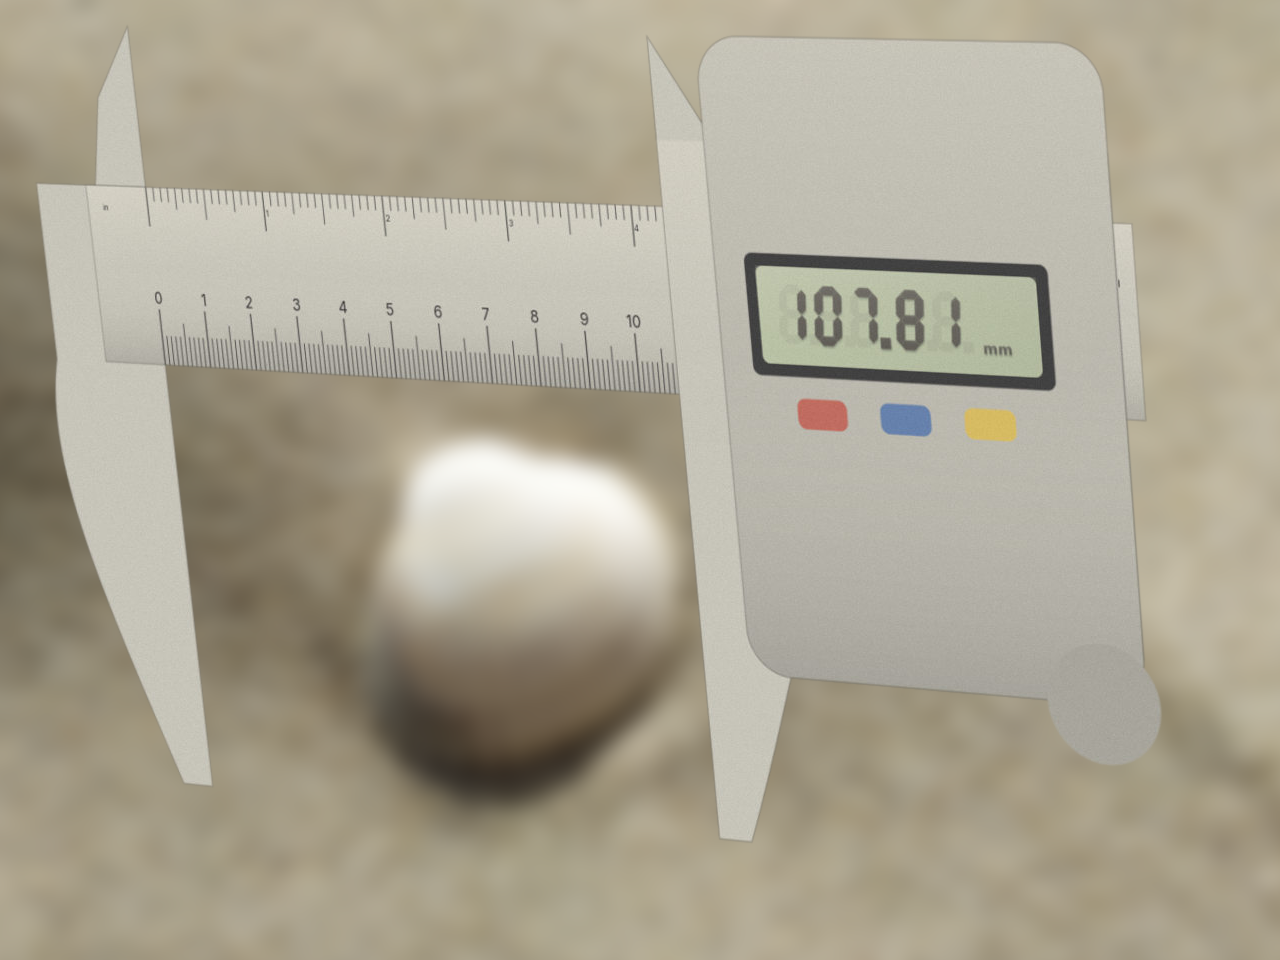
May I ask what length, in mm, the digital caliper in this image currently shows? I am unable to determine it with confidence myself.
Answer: 107.81 mm
